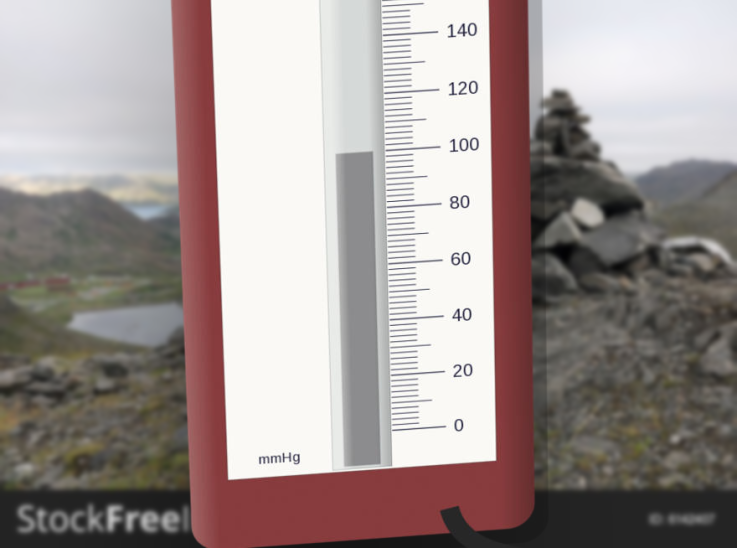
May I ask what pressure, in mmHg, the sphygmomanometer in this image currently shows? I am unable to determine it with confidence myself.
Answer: 100 mmHg
